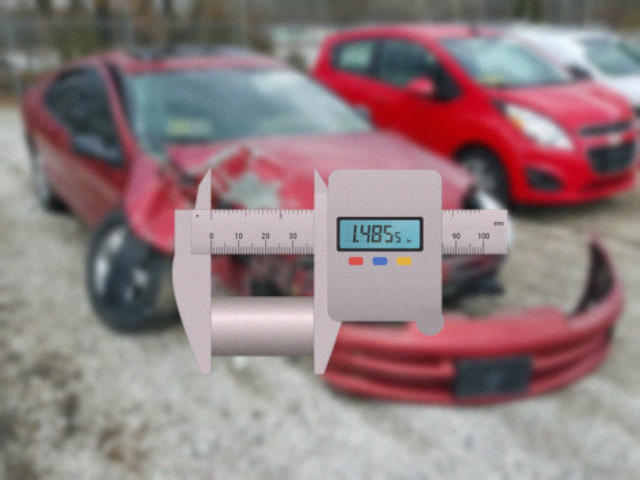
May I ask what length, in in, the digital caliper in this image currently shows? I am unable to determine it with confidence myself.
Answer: 1.4855 in
